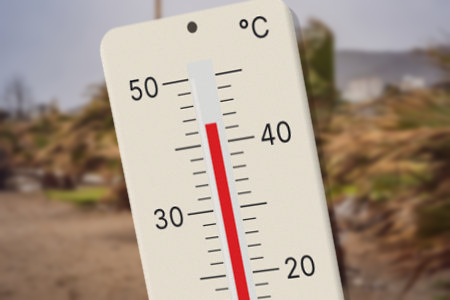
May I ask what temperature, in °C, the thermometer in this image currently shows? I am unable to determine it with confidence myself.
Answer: 43 °C
